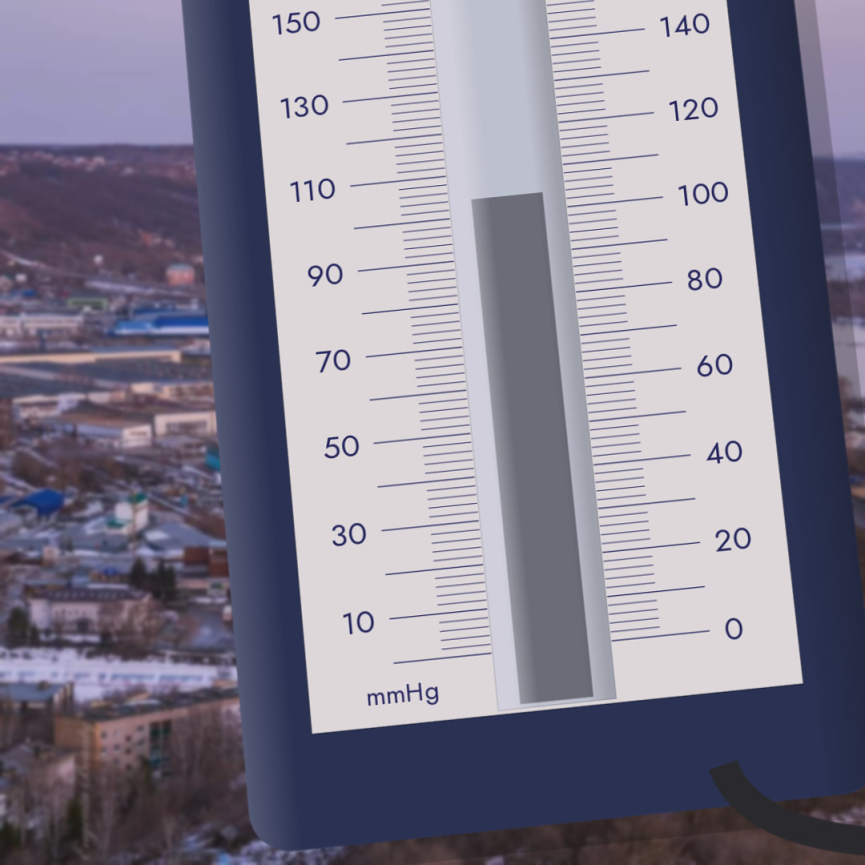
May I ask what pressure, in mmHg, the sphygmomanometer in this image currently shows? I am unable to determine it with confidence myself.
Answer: 104 mmHg
